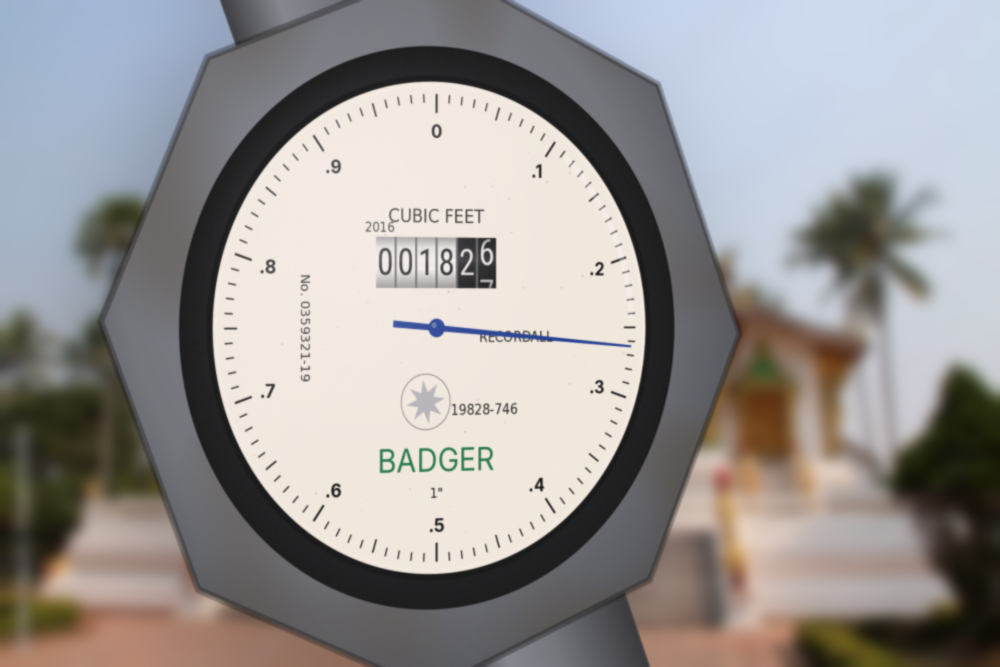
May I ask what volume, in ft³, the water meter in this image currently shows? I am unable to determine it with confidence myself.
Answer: 1826.26 ft³
